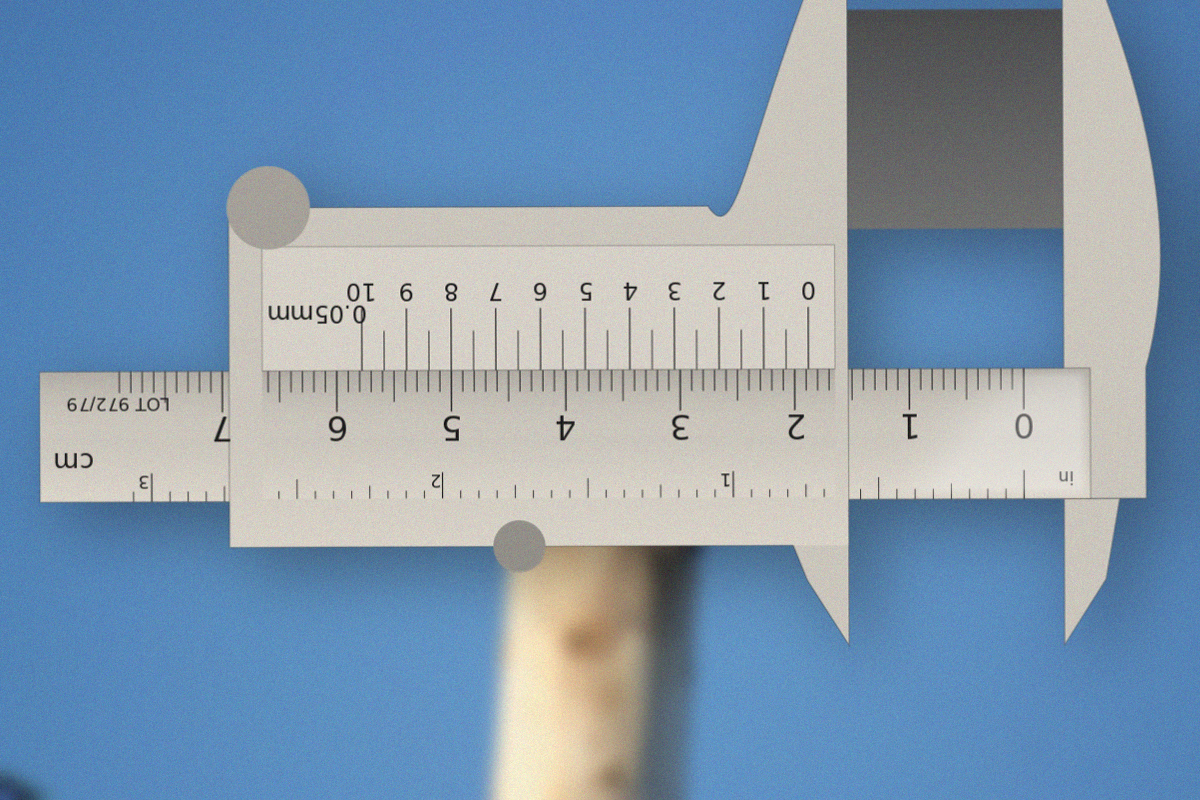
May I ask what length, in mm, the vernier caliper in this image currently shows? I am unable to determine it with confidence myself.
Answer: 18.8 mm
